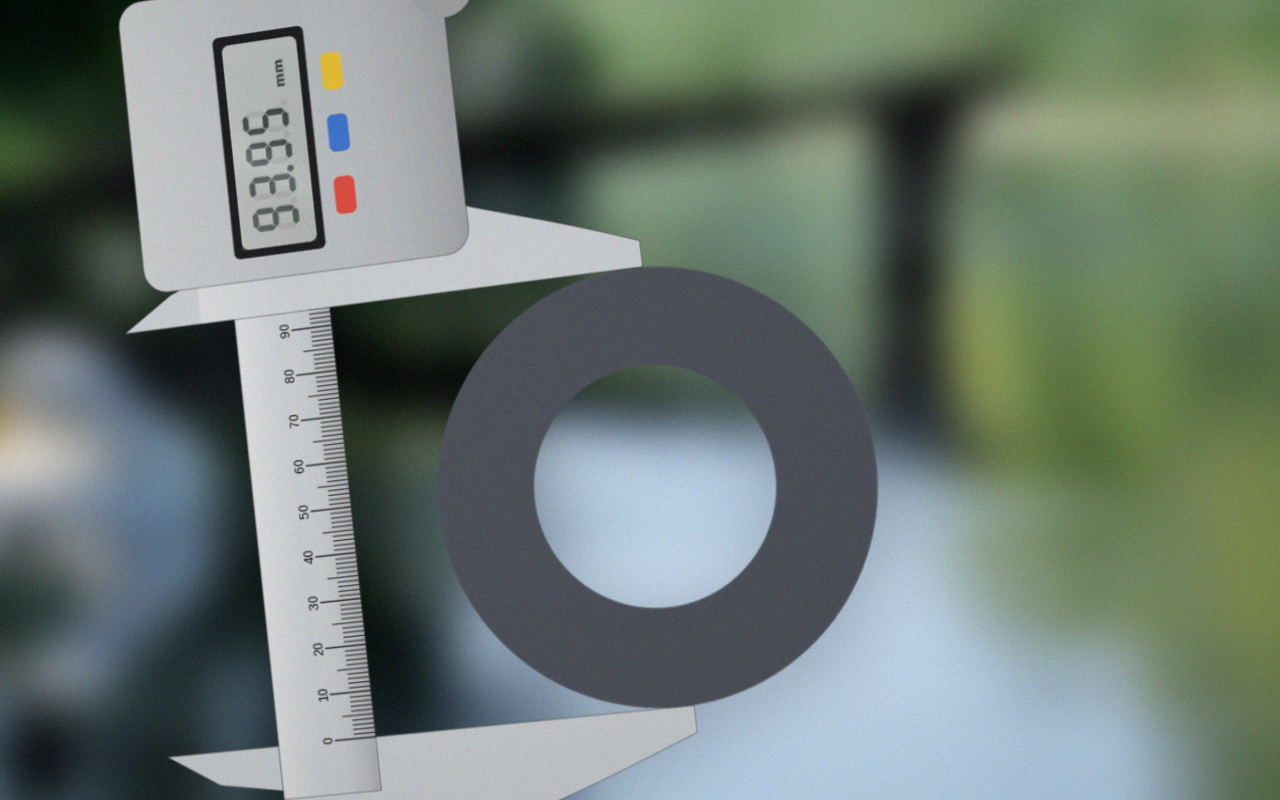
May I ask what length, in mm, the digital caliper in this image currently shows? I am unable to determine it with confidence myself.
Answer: 93.95 mm
